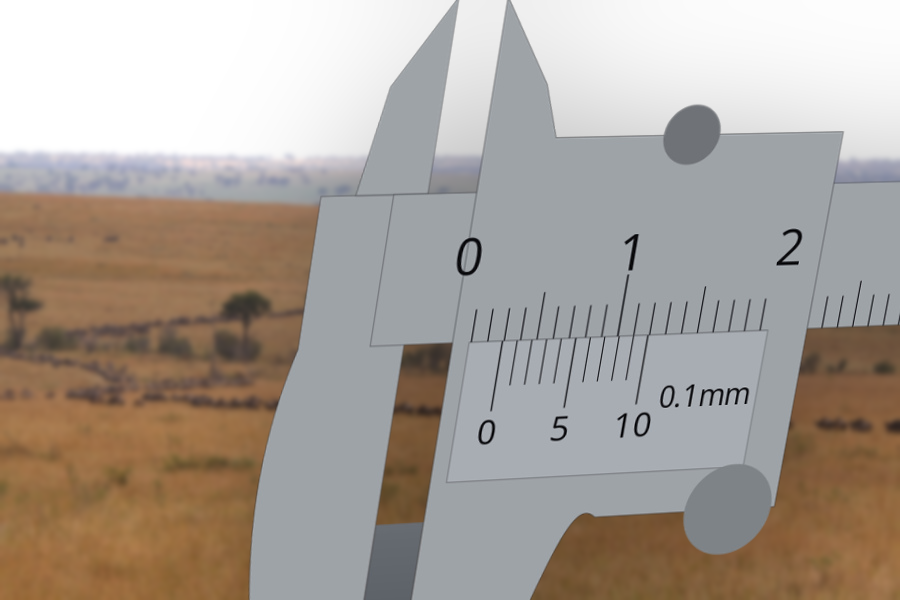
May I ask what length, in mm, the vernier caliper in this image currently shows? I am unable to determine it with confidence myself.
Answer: 2.9 mm
